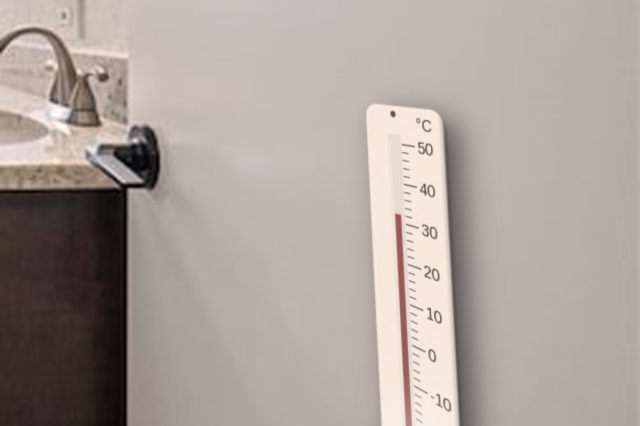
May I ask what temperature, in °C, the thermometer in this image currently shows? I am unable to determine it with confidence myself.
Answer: 32 °C
